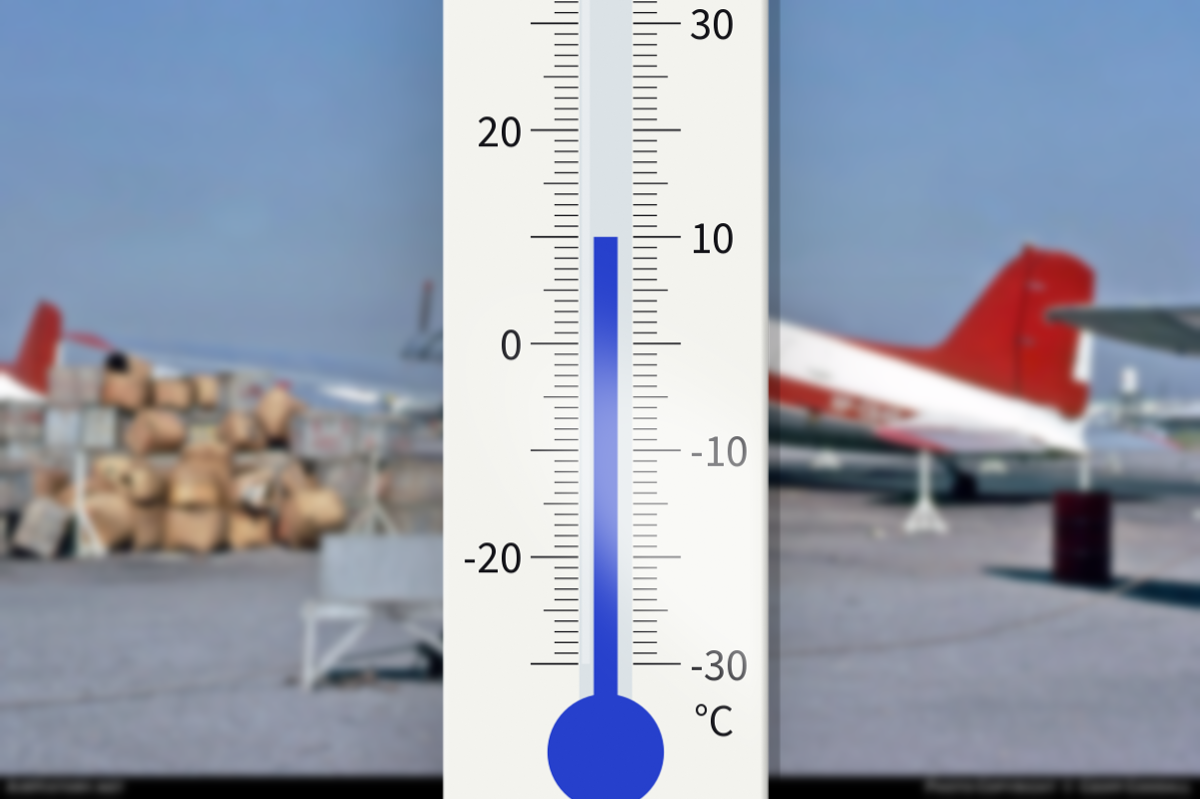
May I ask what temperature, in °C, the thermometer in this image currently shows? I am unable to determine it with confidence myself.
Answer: 10 °C
